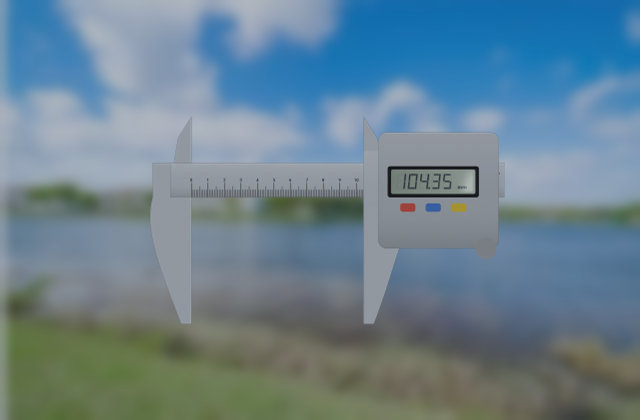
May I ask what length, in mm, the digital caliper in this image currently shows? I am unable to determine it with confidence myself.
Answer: 104.35 mm
